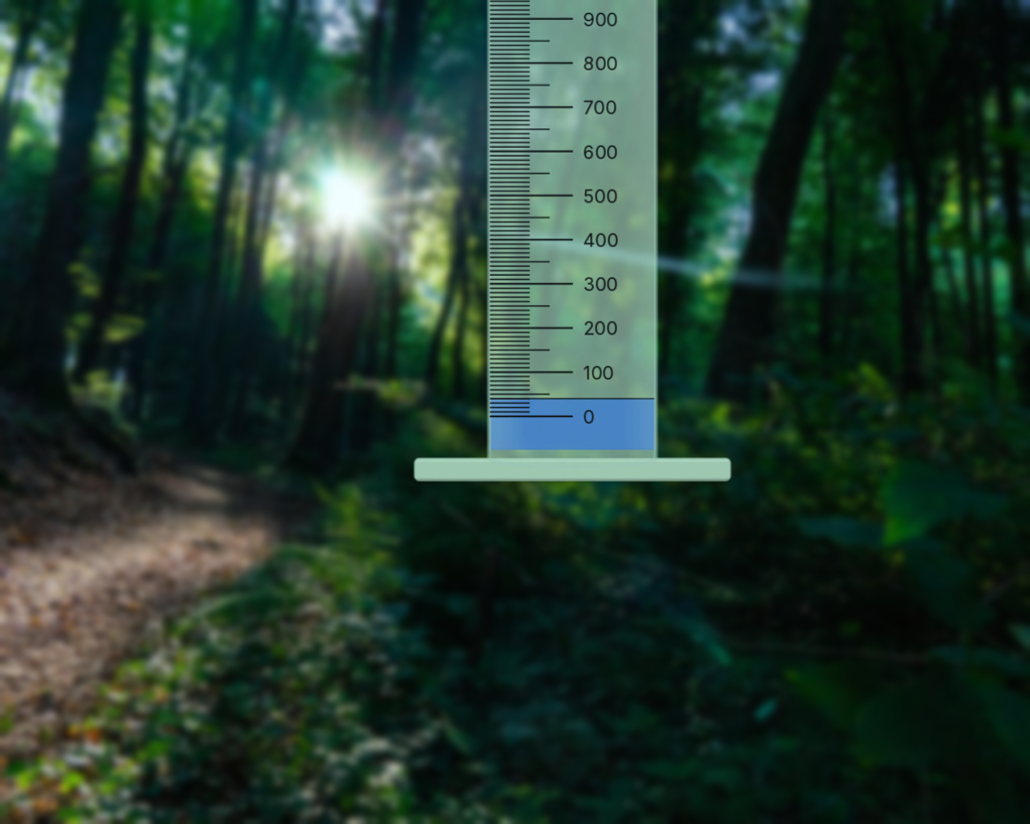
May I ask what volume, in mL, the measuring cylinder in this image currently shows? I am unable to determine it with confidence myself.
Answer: 40 mL
